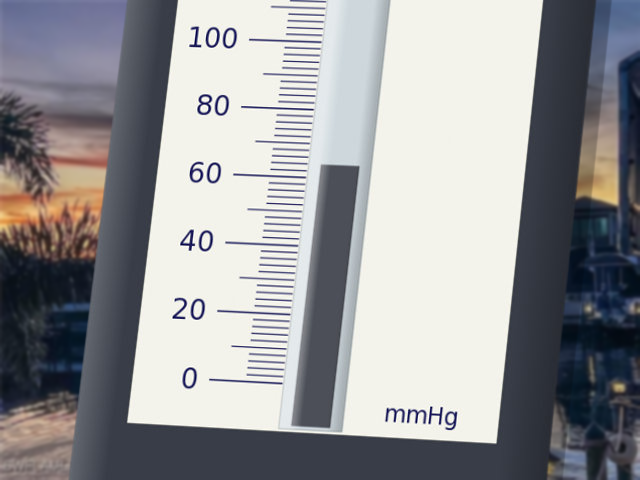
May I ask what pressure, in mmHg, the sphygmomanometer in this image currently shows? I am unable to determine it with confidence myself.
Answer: 64 mmHg
